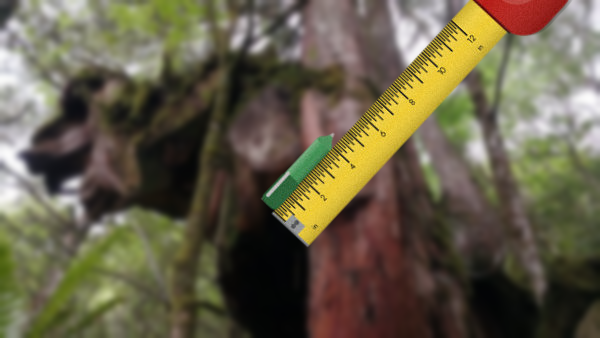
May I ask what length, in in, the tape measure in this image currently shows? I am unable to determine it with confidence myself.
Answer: 4.5 in
